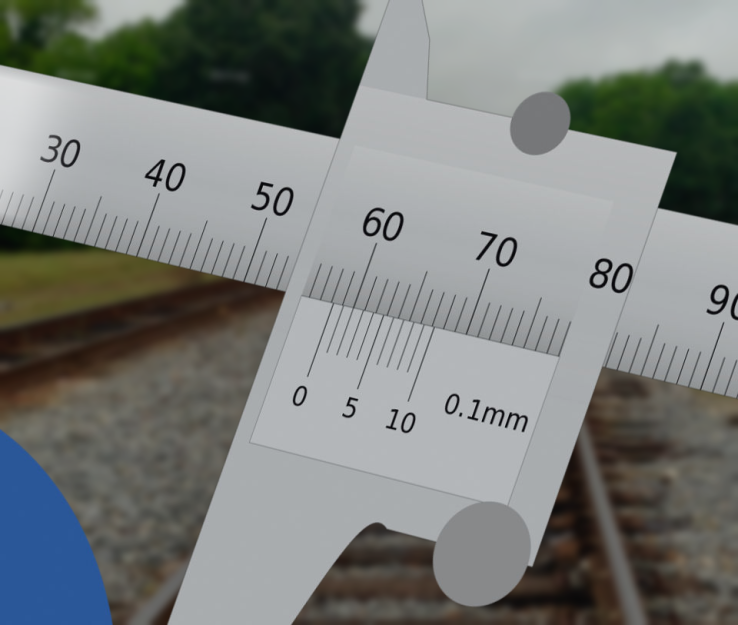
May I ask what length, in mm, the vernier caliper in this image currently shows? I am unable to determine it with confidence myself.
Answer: 58.2 mm
